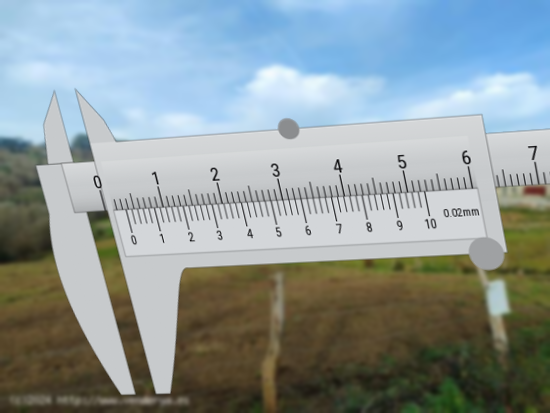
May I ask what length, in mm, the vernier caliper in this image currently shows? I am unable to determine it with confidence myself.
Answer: 3.6 mm
